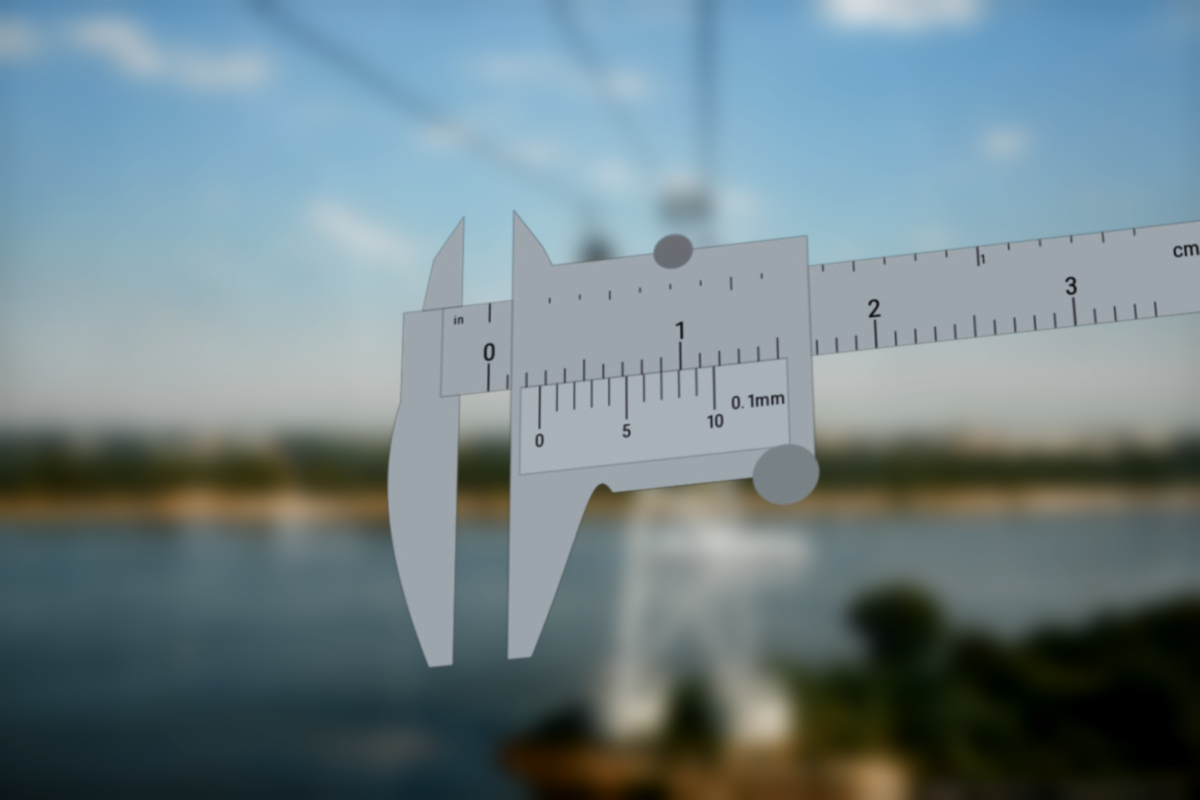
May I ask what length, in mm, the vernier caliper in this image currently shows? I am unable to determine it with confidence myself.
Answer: 2.7 mm
